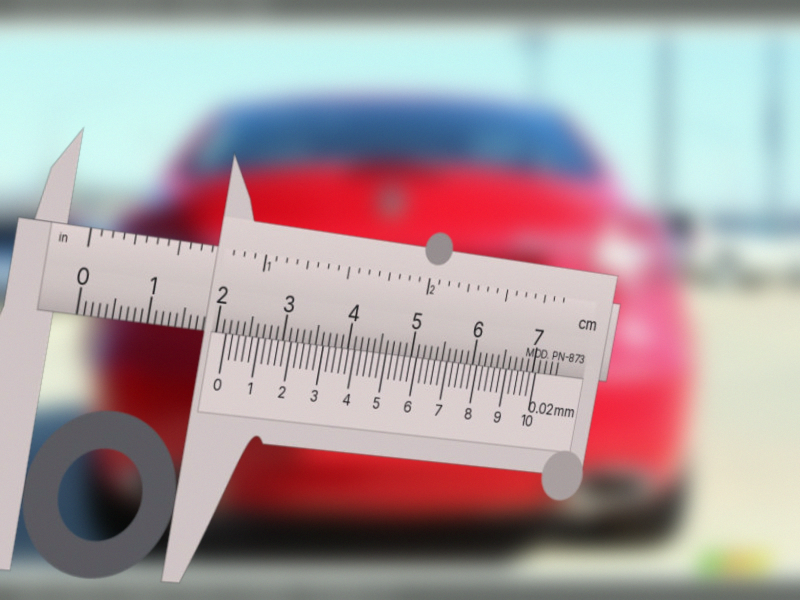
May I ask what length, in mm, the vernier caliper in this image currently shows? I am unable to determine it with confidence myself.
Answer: 21.5 mm
